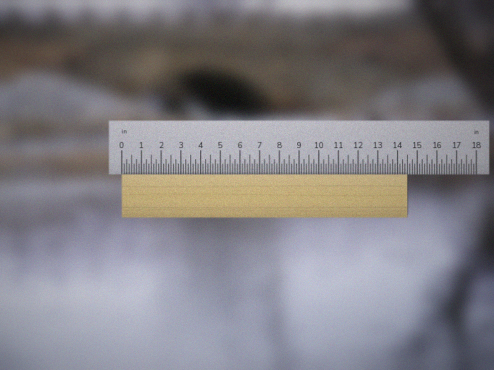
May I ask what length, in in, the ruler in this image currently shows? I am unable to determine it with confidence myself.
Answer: 14.5 in
